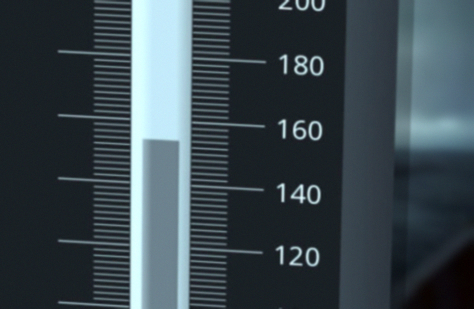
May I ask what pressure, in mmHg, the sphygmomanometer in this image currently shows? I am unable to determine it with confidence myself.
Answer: 154 mmHg
